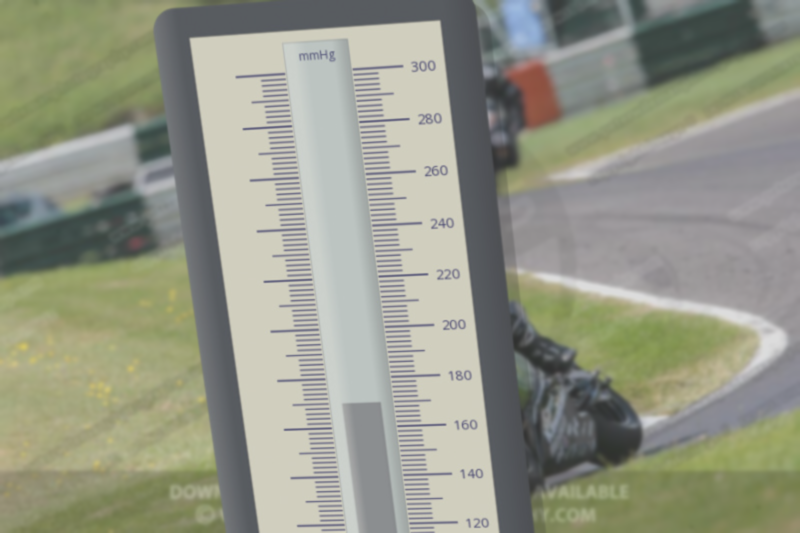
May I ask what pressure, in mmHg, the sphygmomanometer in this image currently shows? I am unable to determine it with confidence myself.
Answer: 170 mmHg
